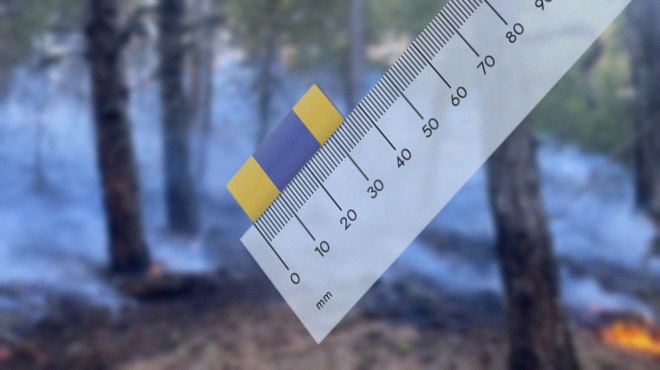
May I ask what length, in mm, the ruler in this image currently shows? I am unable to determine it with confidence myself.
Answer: 35 mm
